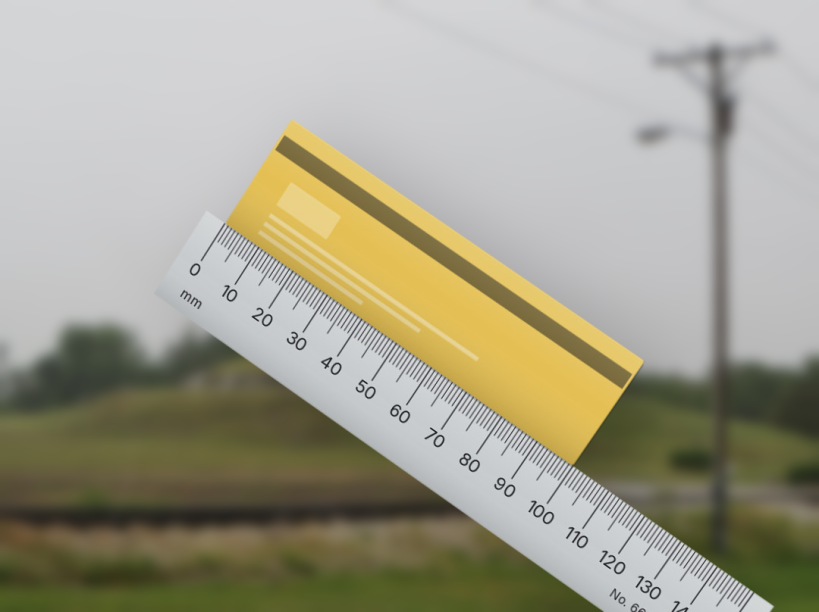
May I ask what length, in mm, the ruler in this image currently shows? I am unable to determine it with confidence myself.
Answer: 100 mm
